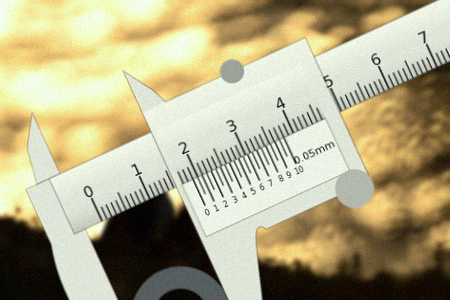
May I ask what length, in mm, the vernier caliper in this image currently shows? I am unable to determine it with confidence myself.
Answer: 19.0 mm
